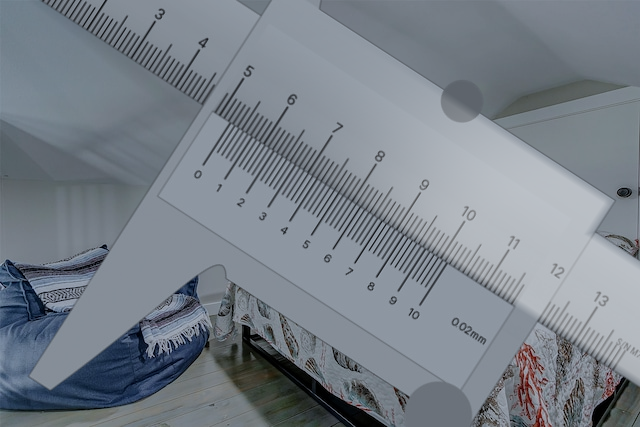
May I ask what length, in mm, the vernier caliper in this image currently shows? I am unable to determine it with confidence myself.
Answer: 52.5 mm
